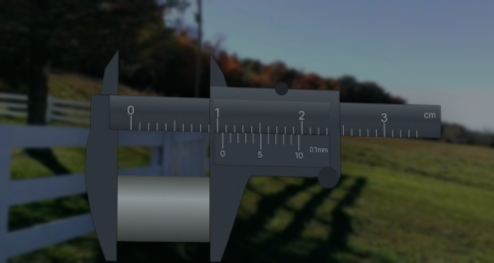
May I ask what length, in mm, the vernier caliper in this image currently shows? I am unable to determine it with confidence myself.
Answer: 10.6 mm
